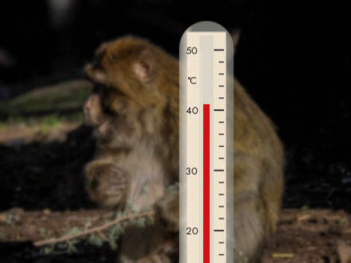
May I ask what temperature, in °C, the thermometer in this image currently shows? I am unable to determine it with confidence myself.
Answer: 41 °C
